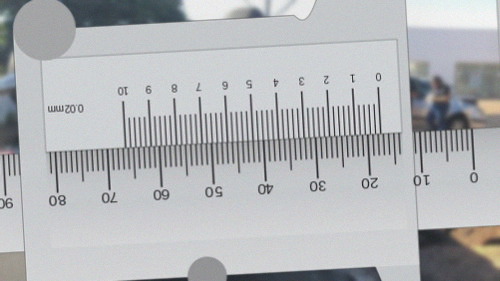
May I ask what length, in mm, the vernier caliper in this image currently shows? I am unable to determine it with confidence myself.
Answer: 17.5 mm
